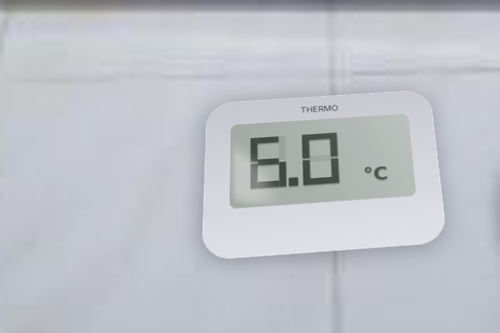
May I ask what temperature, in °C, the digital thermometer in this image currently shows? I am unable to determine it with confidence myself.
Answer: 6.0 °C
